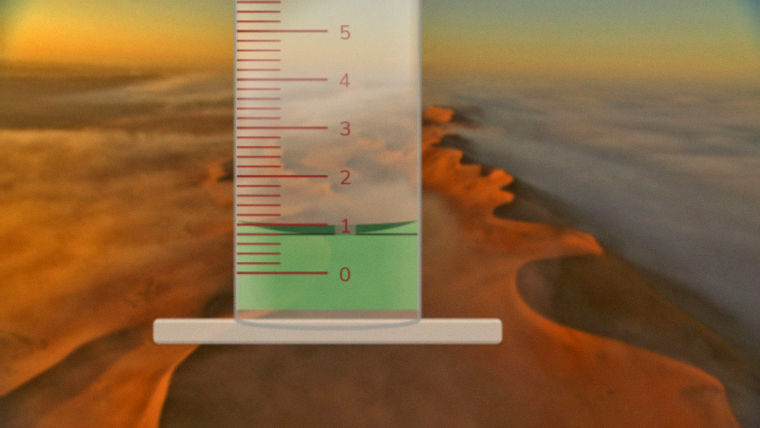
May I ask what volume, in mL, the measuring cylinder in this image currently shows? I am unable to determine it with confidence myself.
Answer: 0.8 mL
